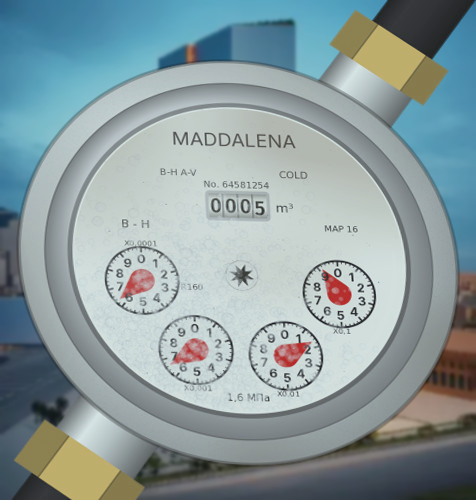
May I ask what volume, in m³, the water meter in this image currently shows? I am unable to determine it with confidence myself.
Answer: 4.9166 m³
